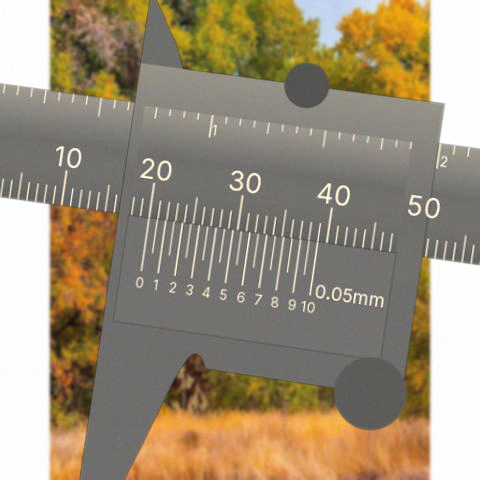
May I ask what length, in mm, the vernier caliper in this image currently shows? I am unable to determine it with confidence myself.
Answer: 20.0 mm
